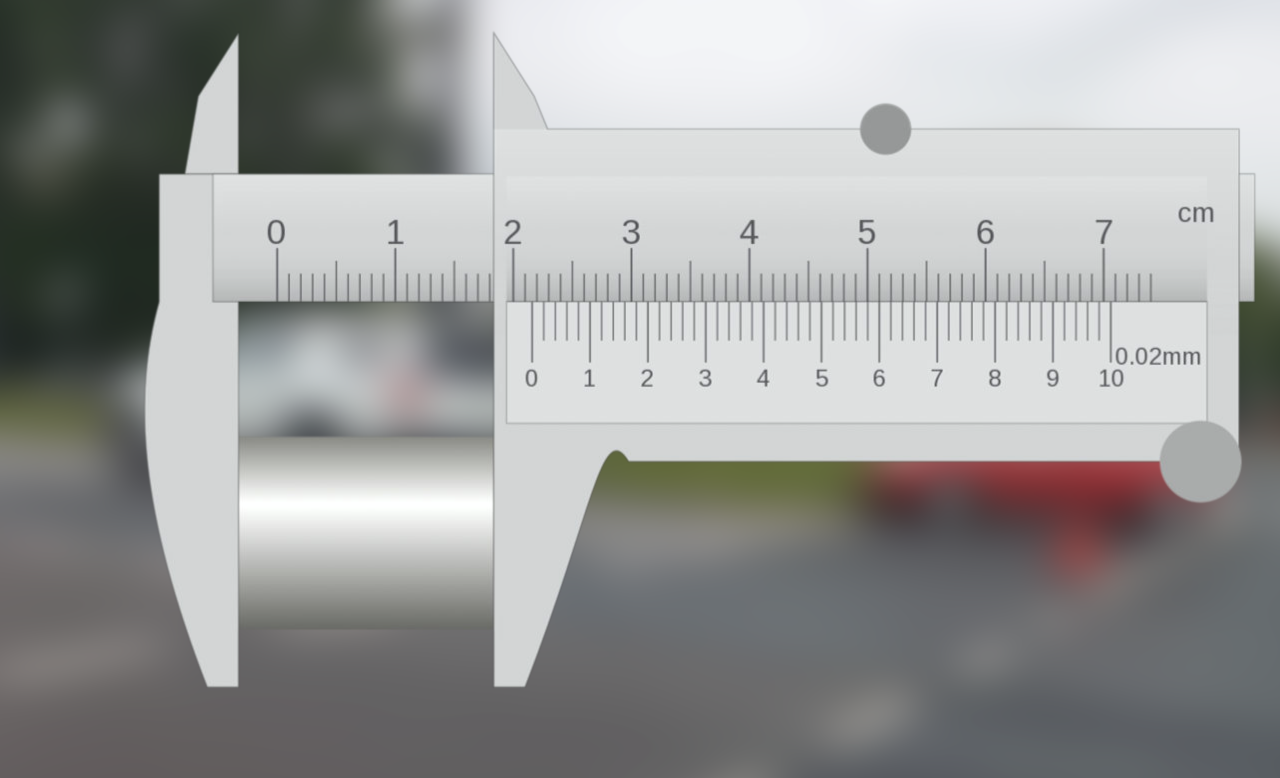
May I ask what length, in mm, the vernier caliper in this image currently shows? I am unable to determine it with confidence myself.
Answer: 21.6 mm
